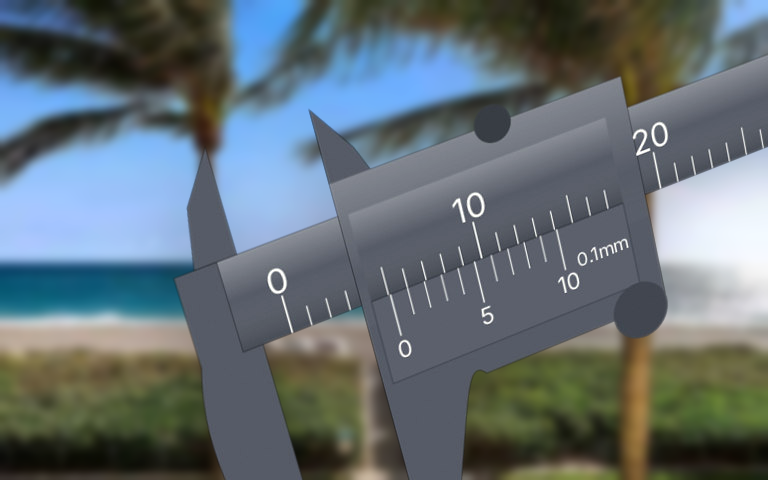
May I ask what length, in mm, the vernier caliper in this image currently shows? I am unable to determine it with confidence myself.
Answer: 5.1 mm
